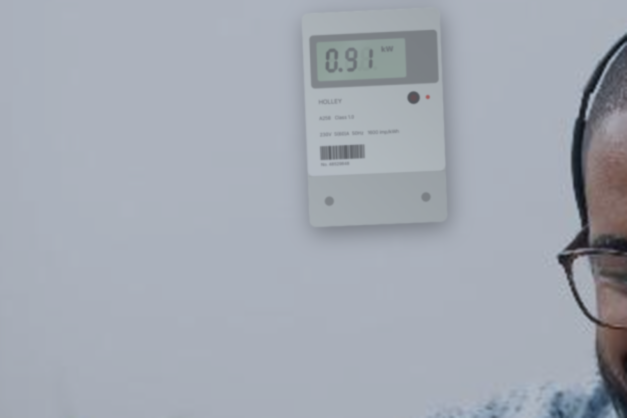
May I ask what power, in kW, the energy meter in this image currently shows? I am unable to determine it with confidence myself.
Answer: 0.91 kW
